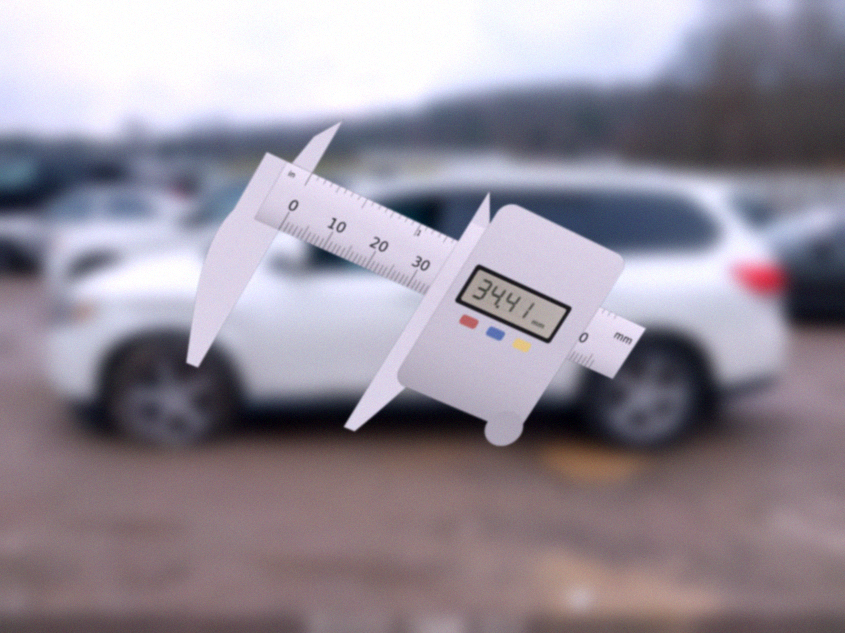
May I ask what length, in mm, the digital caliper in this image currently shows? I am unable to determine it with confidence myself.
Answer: 34.41 mm
